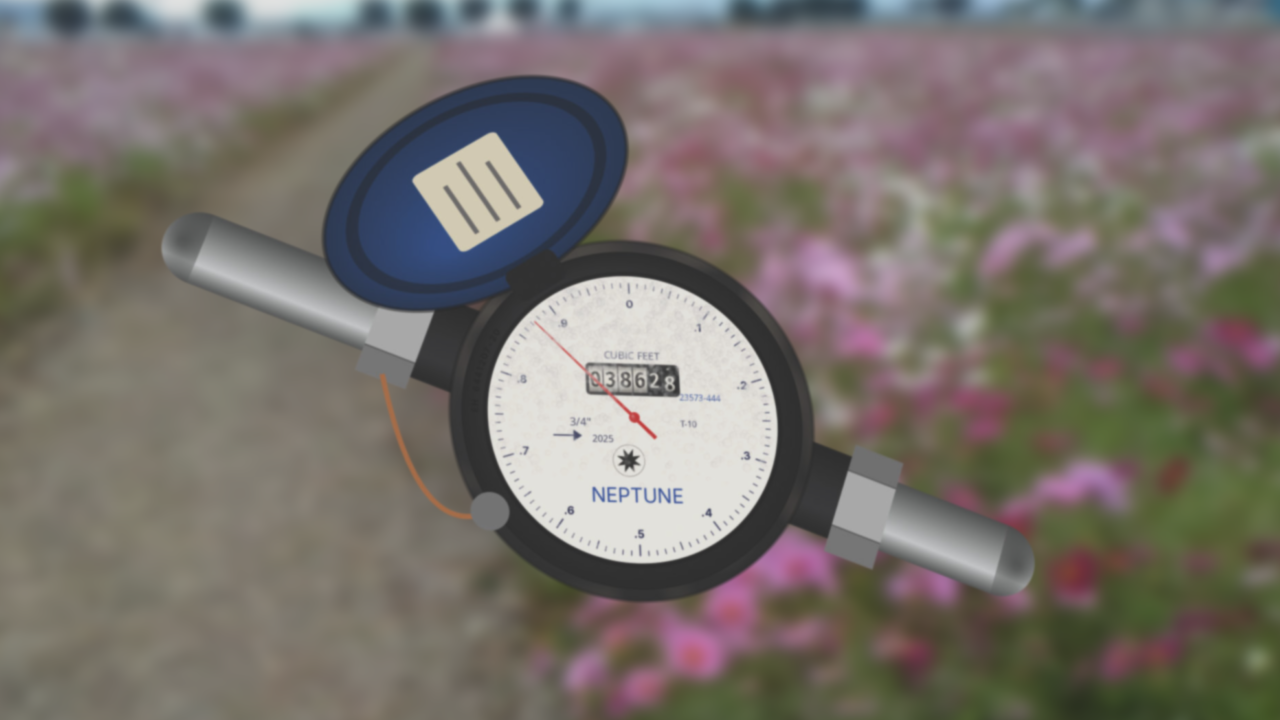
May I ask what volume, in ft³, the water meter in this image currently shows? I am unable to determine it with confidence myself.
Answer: 38627.87 ft³
